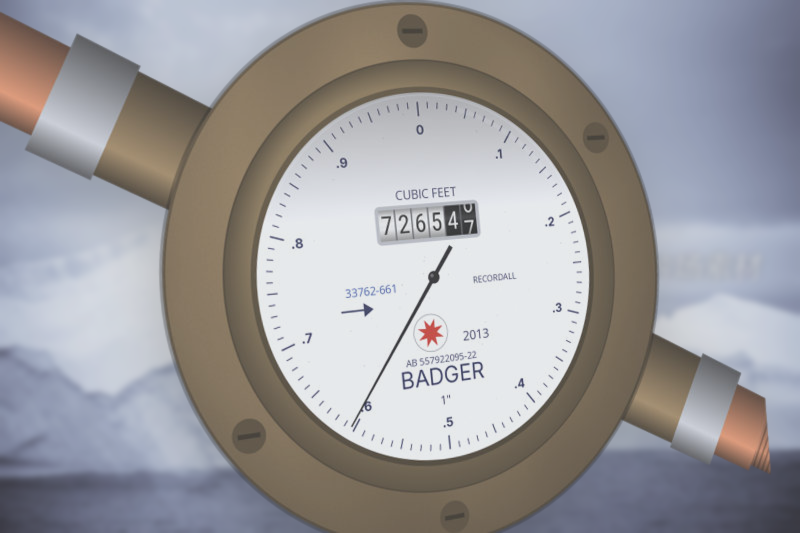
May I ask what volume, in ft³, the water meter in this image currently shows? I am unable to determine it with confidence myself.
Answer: 726546.60 ft³
